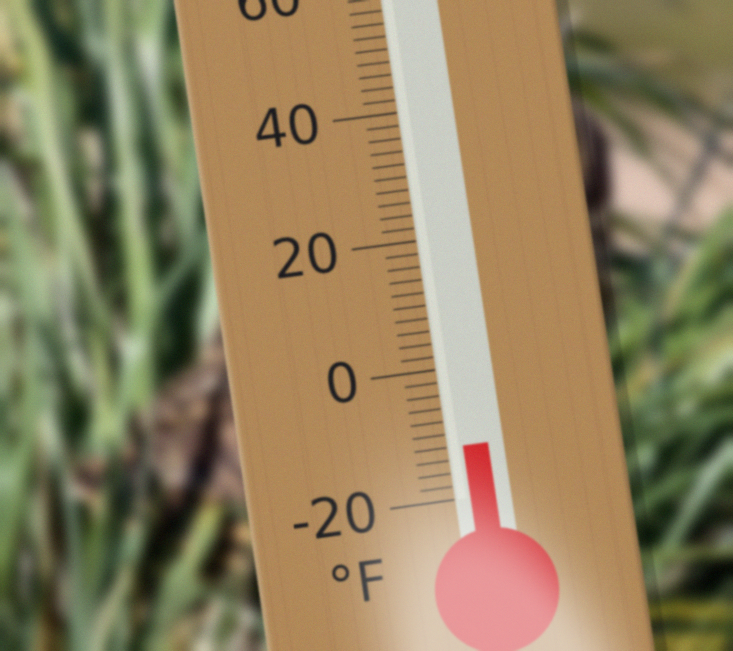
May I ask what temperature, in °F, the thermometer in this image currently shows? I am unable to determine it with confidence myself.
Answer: -12 °F
